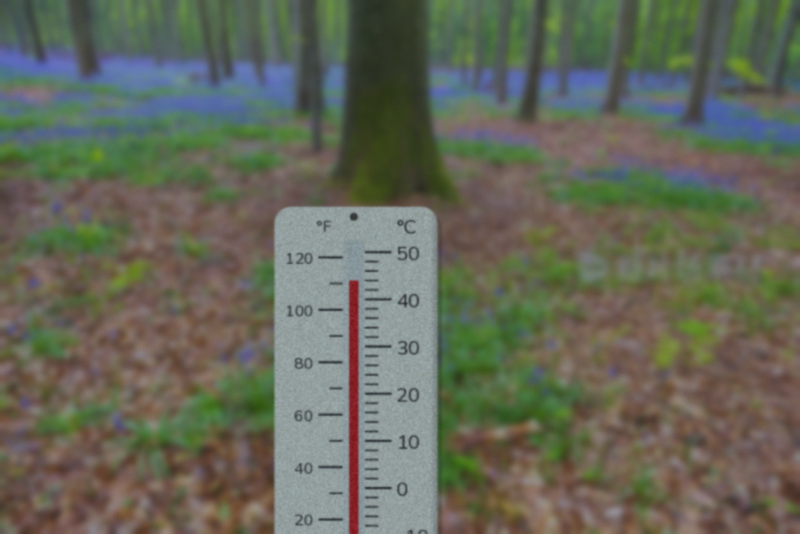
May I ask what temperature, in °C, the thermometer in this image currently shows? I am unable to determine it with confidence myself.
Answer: 44 °C
